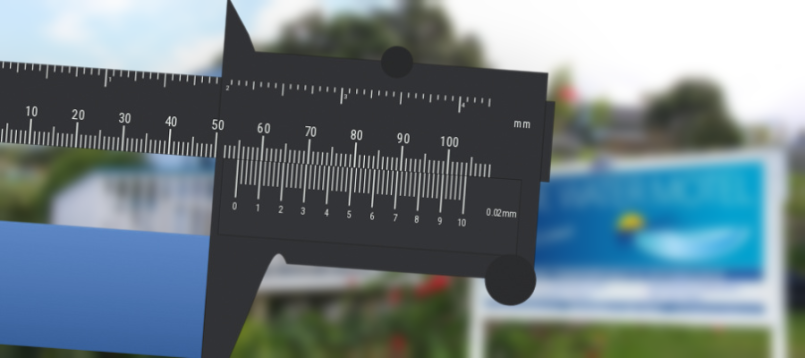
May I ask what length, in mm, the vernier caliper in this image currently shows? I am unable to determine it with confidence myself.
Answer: 55.0 mm
